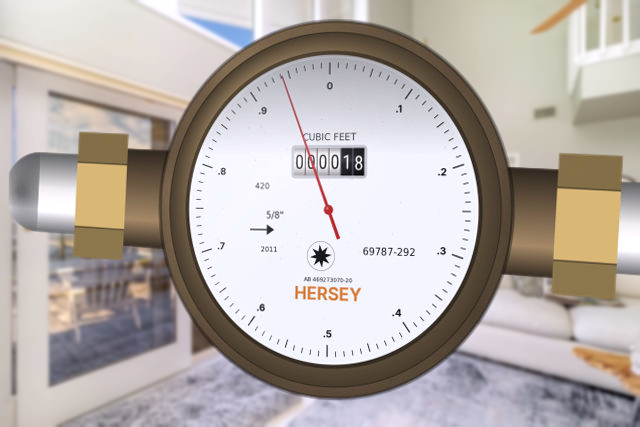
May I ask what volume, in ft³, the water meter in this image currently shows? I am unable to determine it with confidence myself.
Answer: 17.94 ft³
